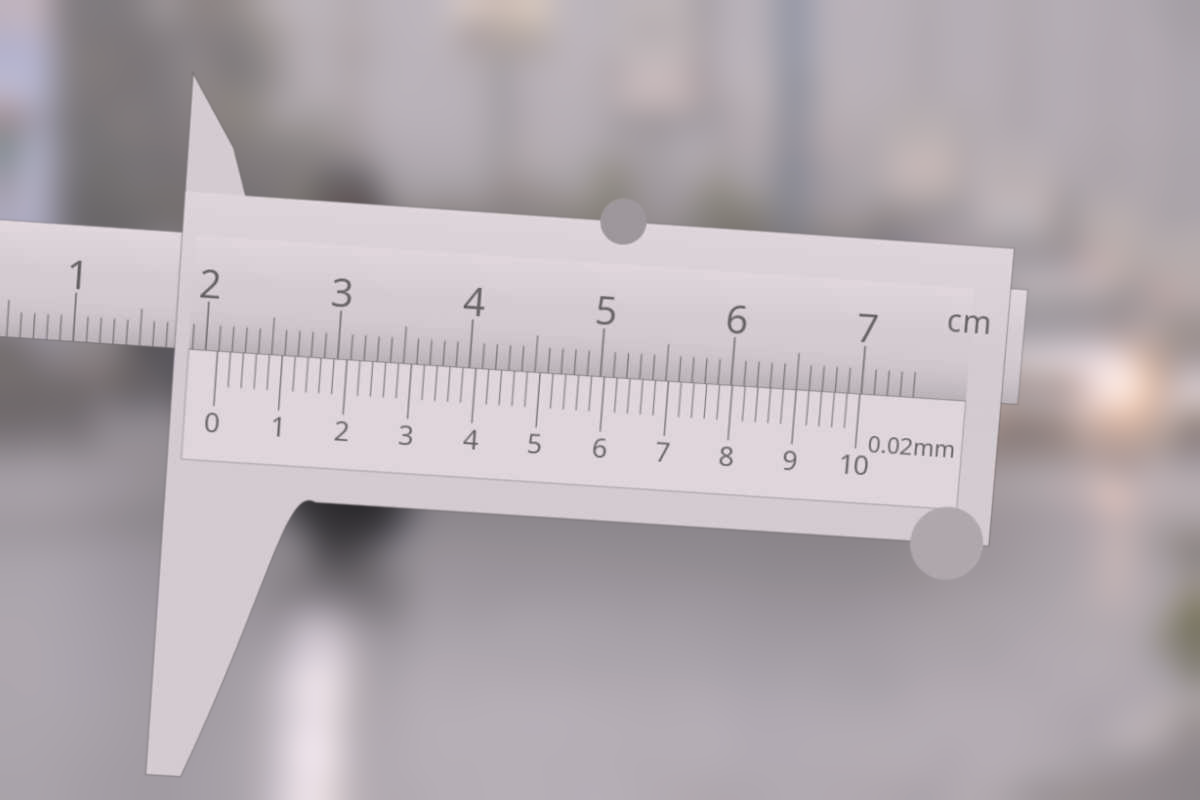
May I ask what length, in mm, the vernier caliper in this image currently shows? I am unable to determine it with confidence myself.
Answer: 20.9 mm
